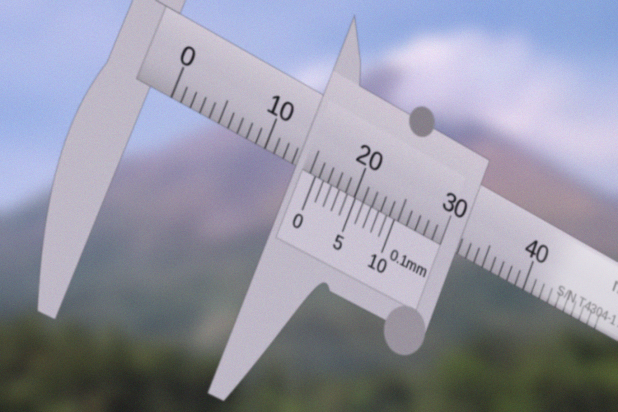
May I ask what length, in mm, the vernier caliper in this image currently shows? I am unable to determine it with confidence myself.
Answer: 15.6 mm
